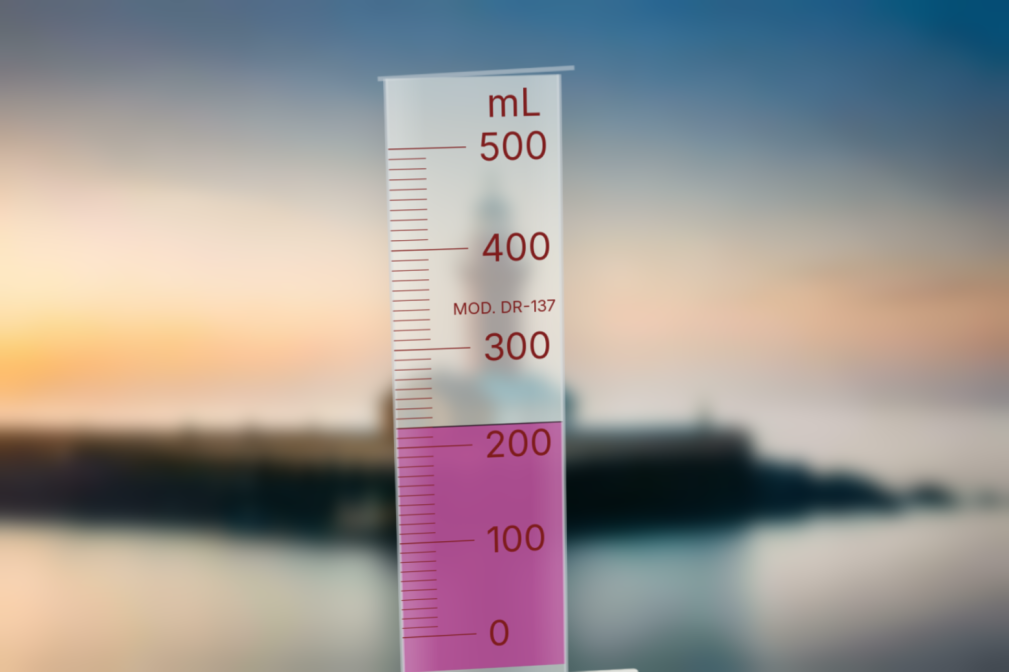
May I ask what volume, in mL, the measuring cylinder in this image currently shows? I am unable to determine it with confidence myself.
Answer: 220 mL
